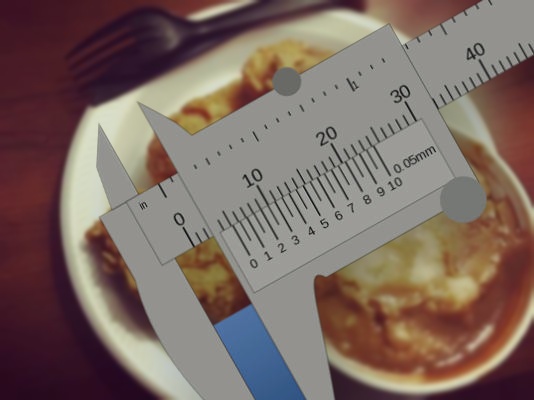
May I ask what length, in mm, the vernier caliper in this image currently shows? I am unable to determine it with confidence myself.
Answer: 5.2 mm
